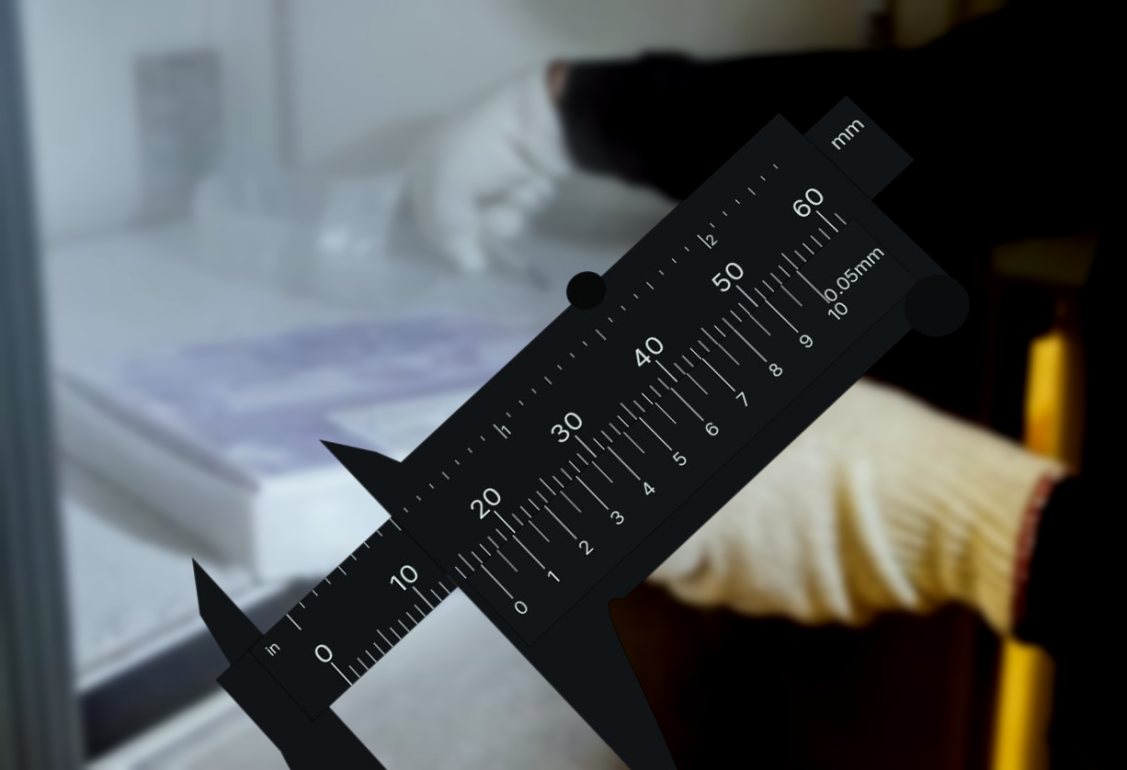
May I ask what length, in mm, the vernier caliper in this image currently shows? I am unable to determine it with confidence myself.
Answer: 15.8 mm
